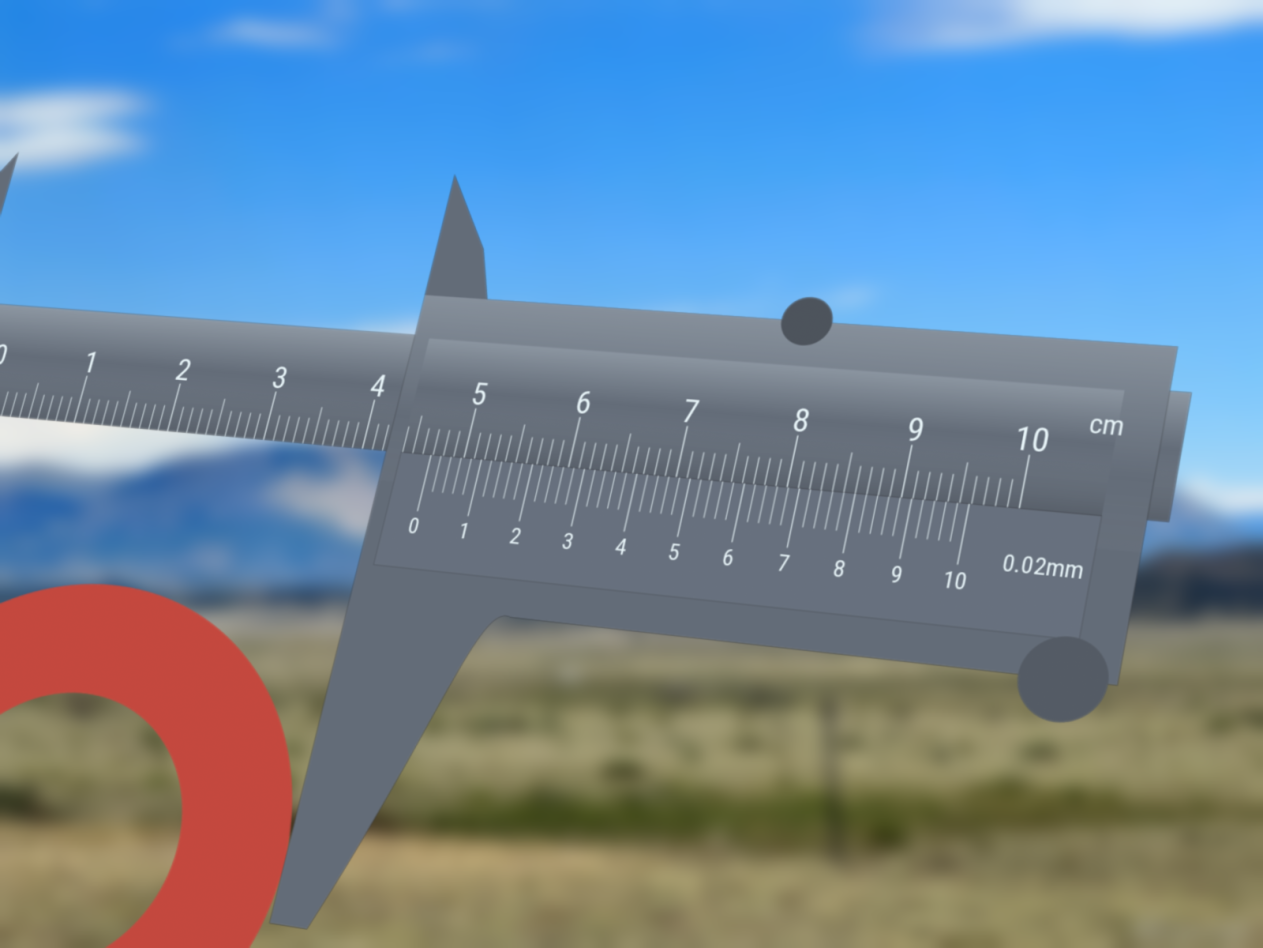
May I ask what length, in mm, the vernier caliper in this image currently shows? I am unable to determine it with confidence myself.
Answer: 46.8 mm
